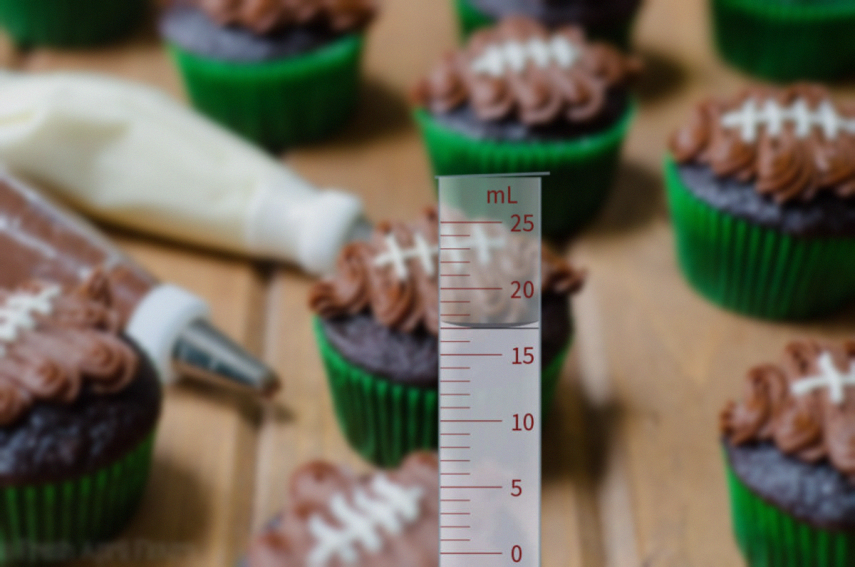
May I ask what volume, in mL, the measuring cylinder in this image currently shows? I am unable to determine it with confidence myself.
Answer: 17 mL
